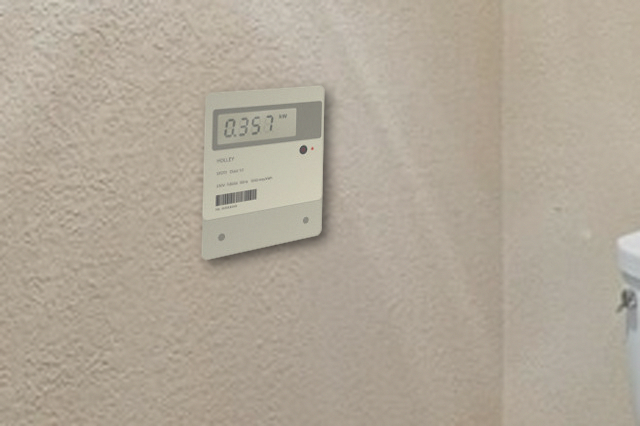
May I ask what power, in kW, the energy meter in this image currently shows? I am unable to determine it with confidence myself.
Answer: 0.357 kW
